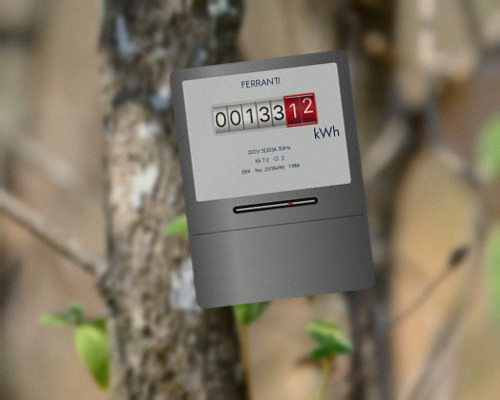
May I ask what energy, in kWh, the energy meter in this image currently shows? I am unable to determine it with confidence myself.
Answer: 133.12 kWh
